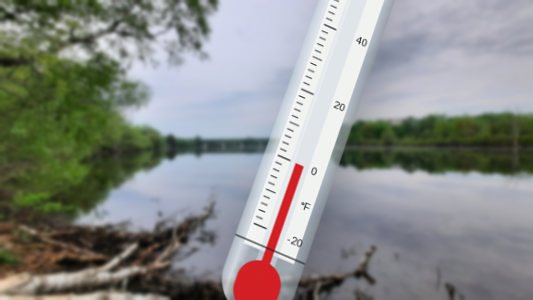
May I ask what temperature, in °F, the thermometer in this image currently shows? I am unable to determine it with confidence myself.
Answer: 0 °F
